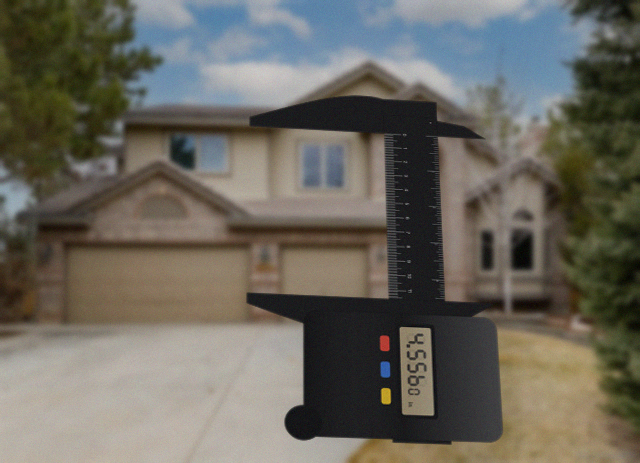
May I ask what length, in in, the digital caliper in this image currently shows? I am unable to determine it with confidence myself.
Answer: 4.5560 in
